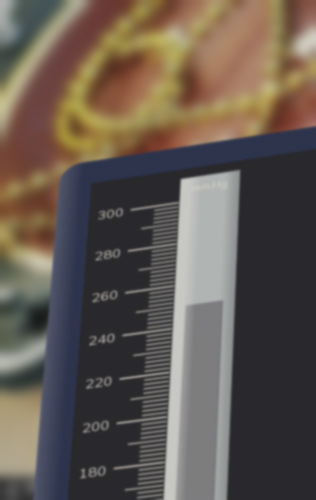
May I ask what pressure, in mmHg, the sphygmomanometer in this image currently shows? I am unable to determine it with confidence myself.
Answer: 250 mmHg
